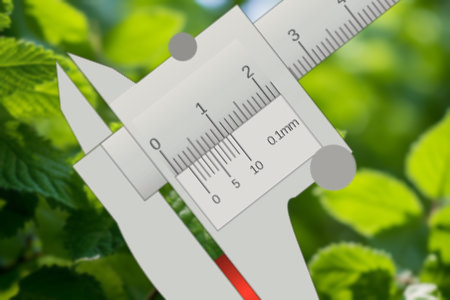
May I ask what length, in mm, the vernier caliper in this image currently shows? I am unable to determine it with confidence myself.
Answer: 2.2 mm
